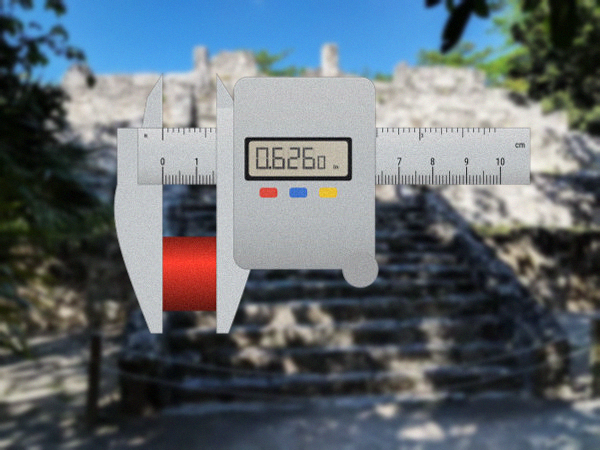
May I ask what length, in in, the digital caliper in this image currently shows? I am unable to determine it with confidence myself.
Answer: 0.6260 in
